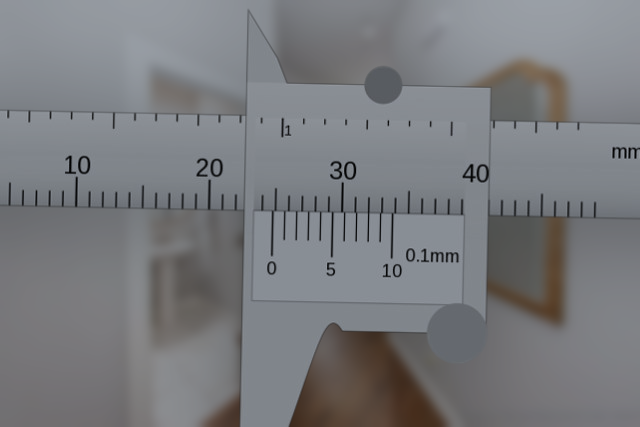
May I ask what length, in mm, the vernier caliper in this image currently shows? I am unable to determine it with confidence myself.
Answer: 24.8 mm
